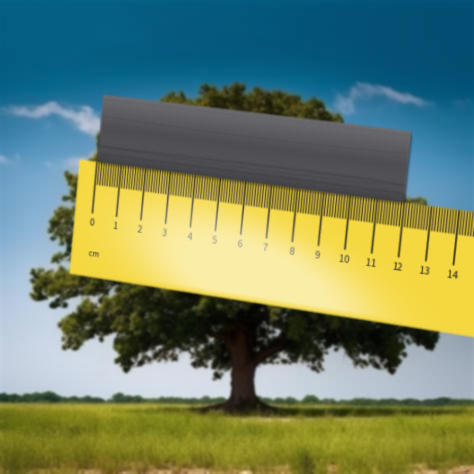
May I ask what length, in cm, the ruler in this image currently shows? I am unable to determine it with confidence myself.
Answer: 12 cm
